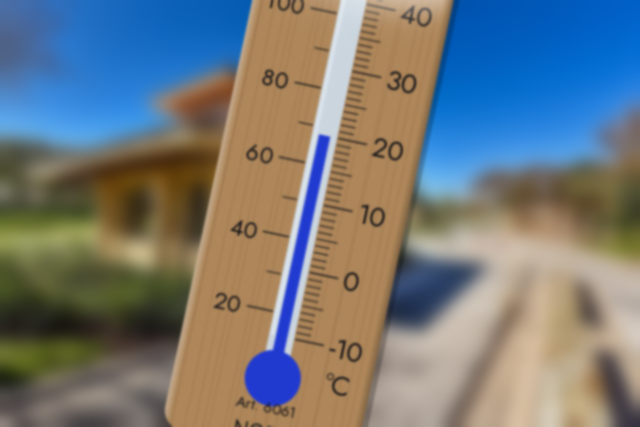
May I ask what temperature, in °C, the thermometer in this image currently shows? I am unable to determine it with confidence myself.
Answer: 20 °C
